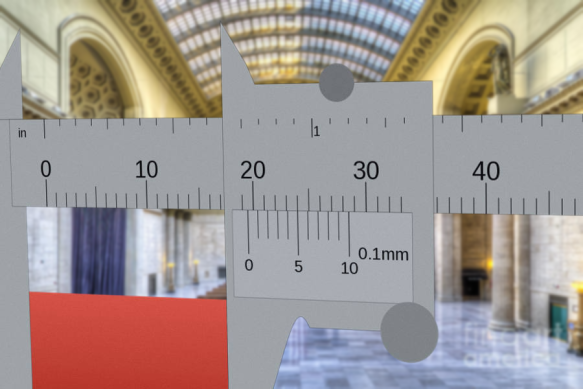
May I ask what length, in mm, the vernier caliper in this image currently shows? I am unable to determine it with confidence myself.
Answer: 19.5 mm
